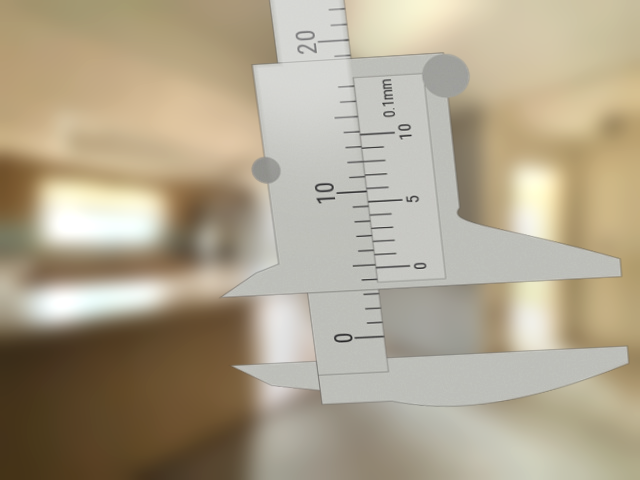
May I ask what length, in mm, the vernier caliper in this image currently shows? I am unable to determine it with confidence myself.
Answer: 4.8 mm
